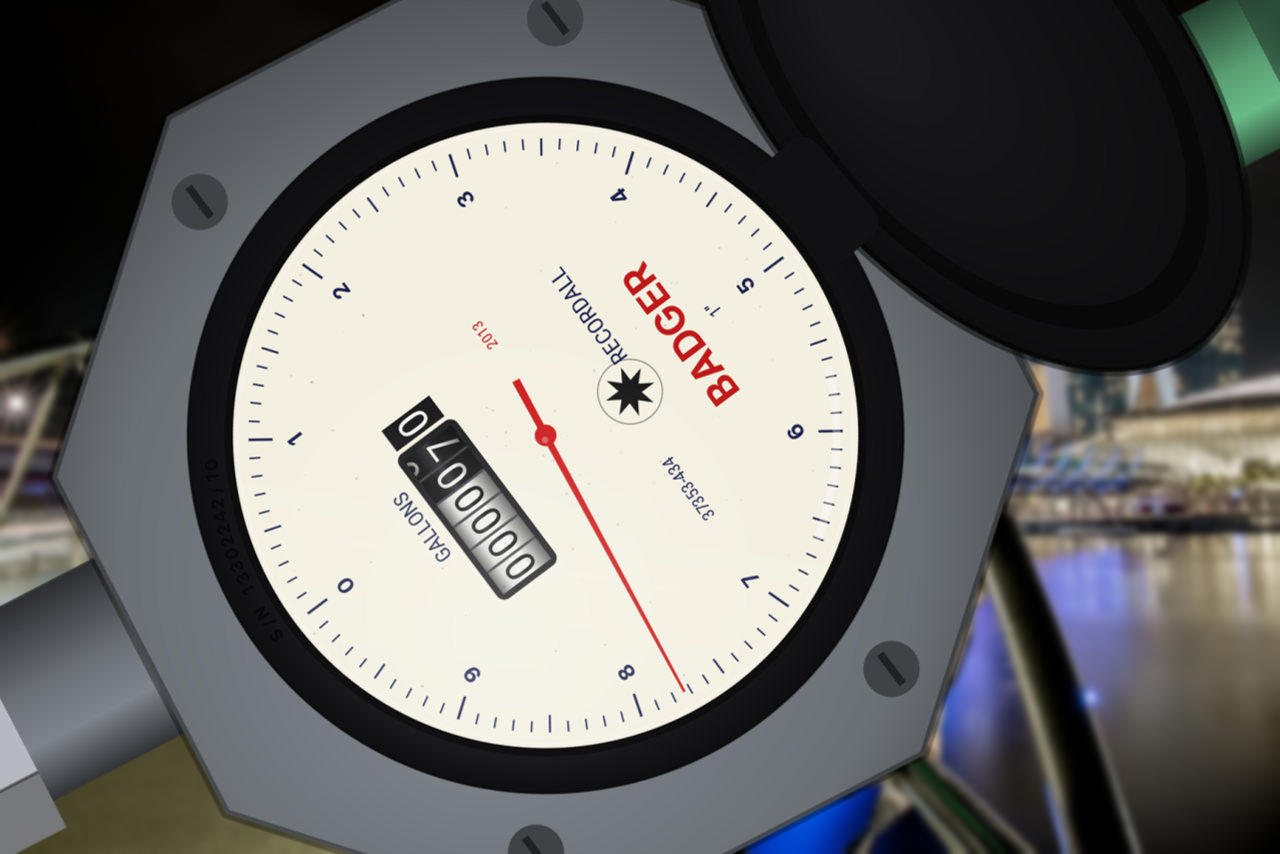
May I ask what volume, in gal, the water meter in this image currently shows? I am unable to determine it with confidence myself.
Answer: 67.7 gal
